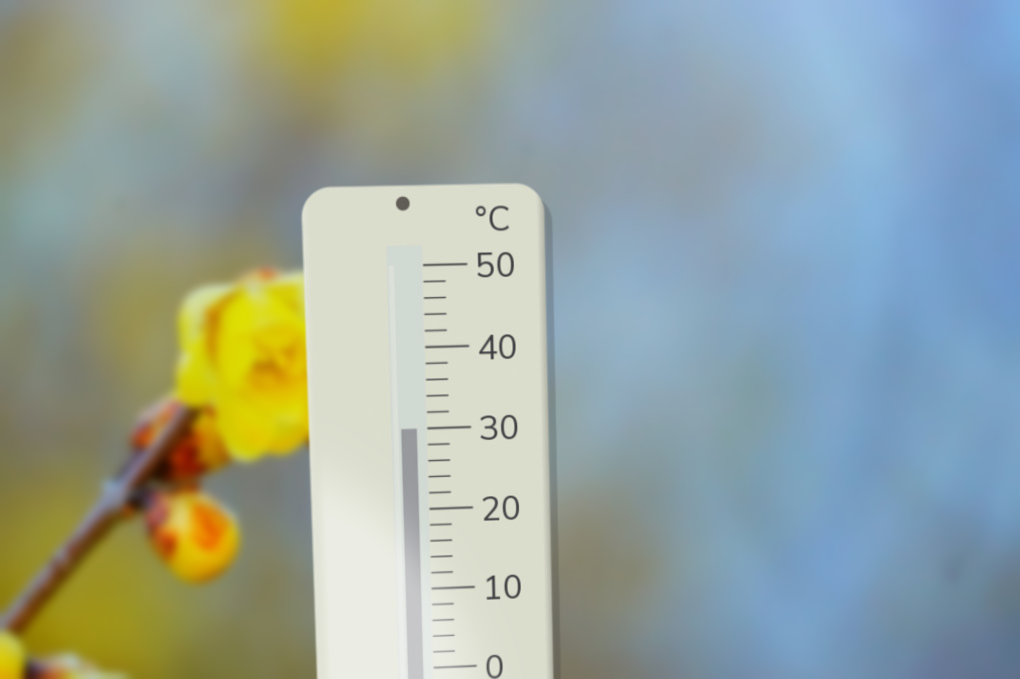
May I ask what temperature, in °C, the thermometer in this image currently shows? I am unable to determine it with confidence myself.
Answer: 30 °C
